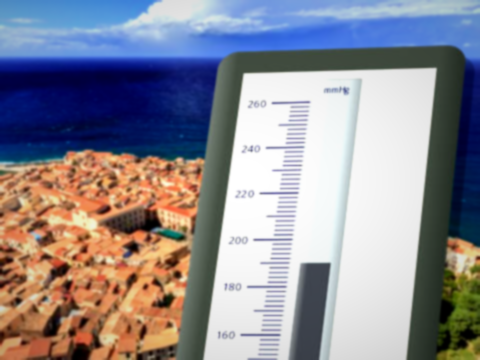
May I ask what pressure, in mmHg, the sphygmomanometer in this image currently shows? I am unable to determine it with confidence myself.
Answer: 190 mmHg
